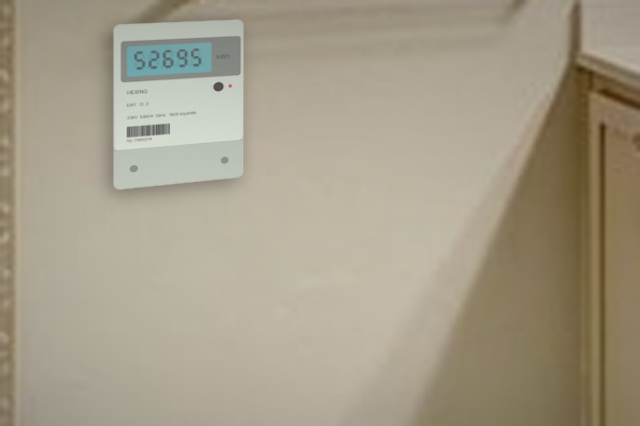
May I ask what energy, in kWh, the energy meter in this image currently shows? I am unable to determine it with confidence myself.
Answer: 52695 kWh
